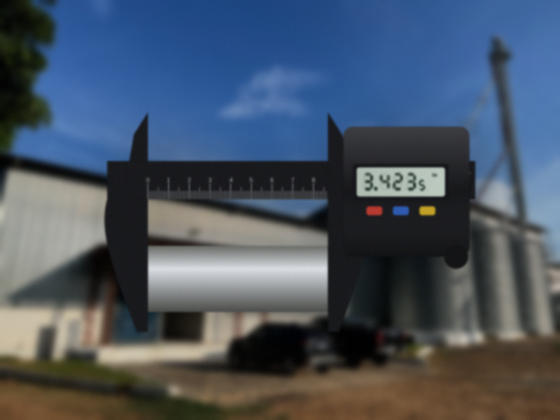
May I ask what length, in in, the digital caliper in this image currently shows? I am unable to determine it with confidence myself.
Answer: 3.4235 in
